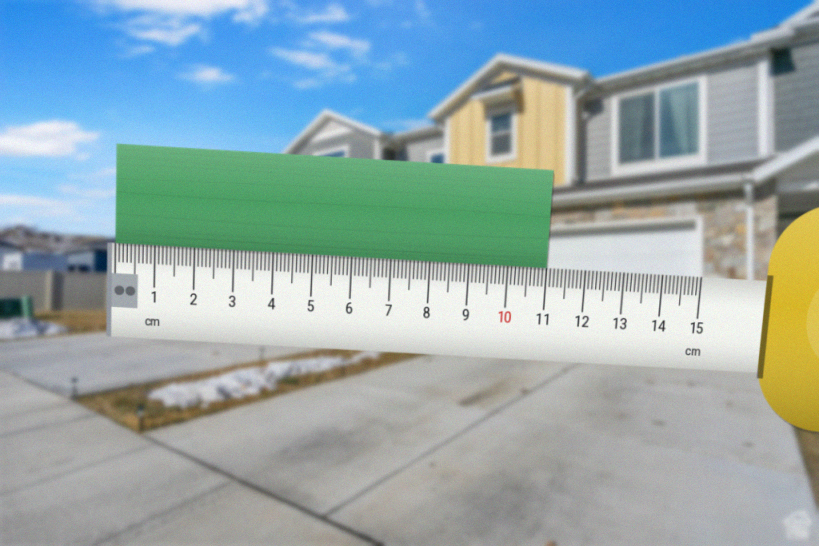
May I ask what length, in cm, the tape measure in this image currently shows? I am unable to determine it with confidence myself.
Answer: 11 cm
